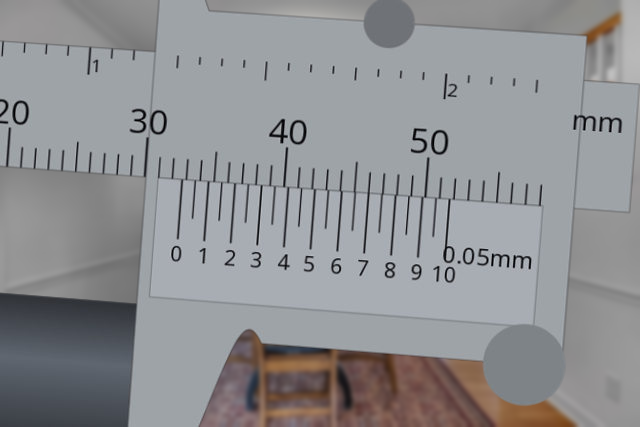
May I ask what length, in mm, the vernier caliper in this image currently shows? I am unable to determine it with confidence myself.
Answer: 32.7 mm
